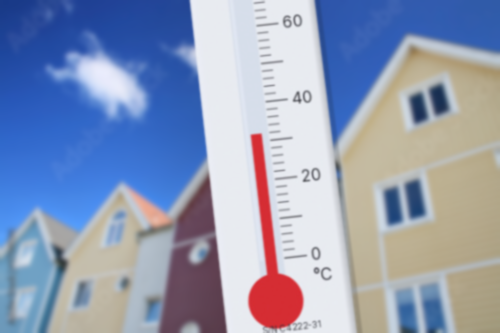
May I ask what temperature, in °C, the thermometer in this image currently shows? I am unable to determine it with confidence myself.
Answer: 32 °C
